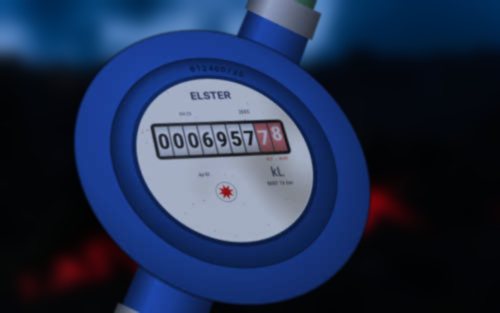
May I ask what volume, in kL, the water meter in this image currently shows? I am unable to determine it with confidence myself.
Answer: 6957.78 kL
